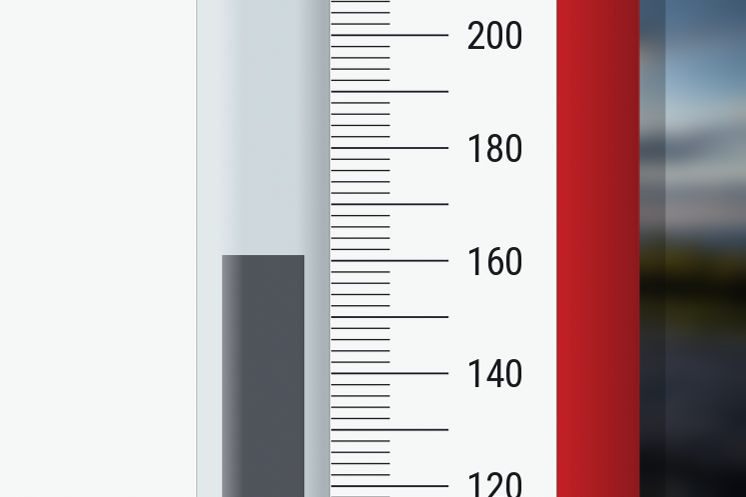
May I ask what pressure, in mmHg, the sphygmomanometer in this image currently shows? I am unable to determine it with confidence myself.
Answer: 161 mmHg
